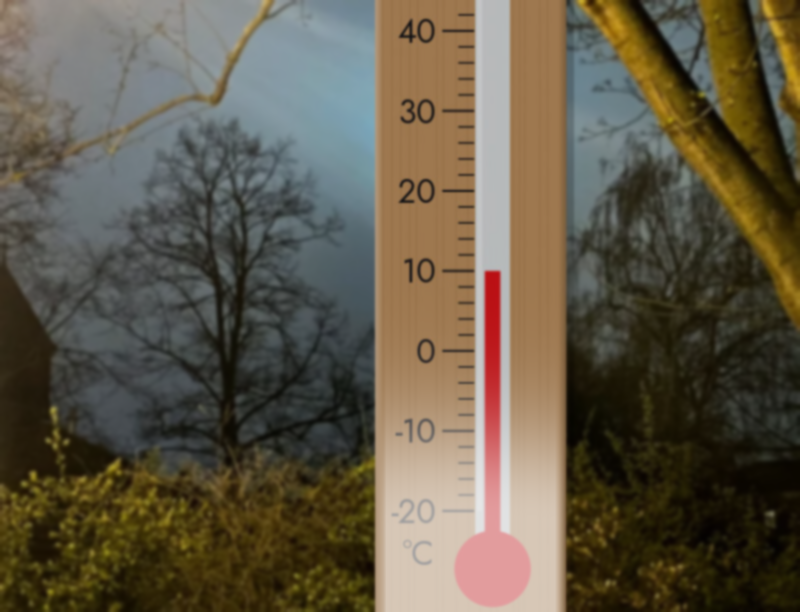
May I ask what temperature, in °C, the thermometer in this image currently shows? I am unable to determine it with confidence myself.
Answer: 10 °C
